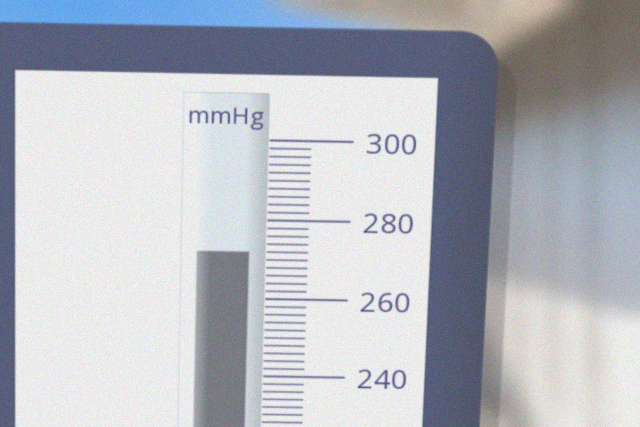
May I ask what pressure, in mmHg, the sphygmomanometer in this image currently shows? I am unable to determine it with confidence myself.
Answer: 272 mmHg
